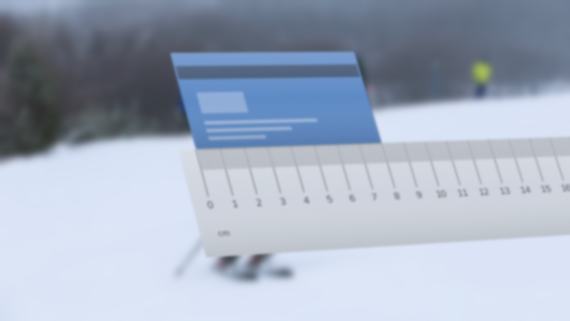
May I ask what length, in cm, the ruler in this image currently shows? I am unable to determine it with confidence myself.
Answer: 8 cm
